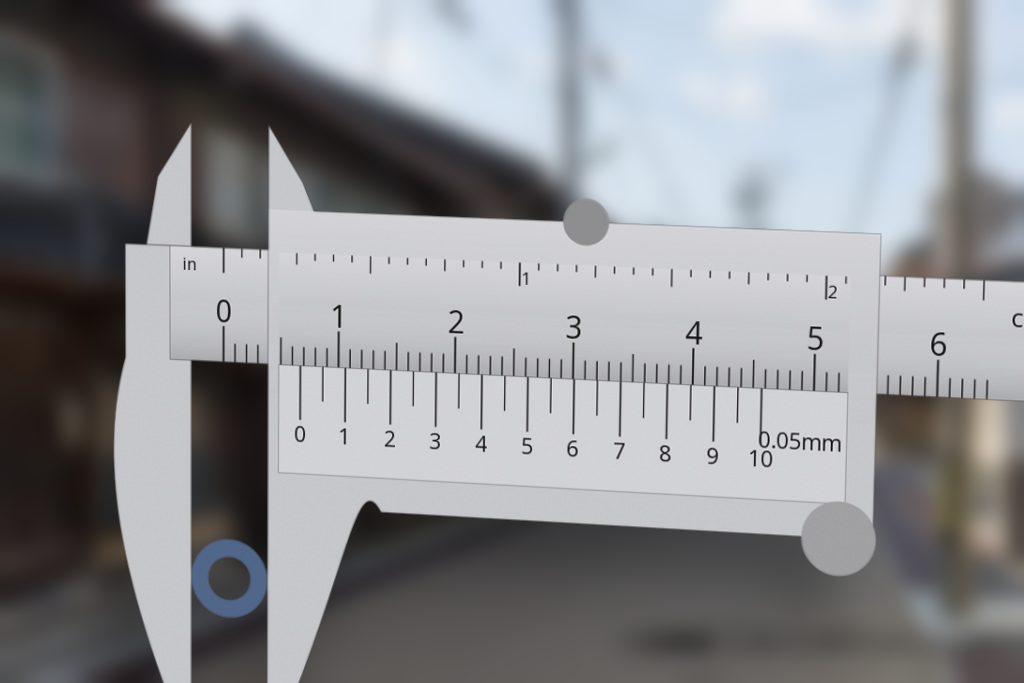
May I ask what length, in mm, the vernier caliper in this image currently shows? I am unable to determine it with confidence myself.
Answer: 6.7 mm
